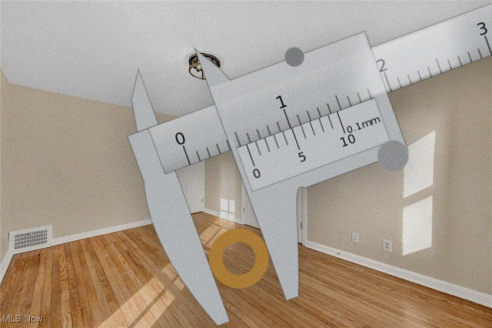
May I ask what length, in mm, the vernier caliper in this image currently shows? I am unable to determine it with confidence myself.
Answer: 5.6 mm
